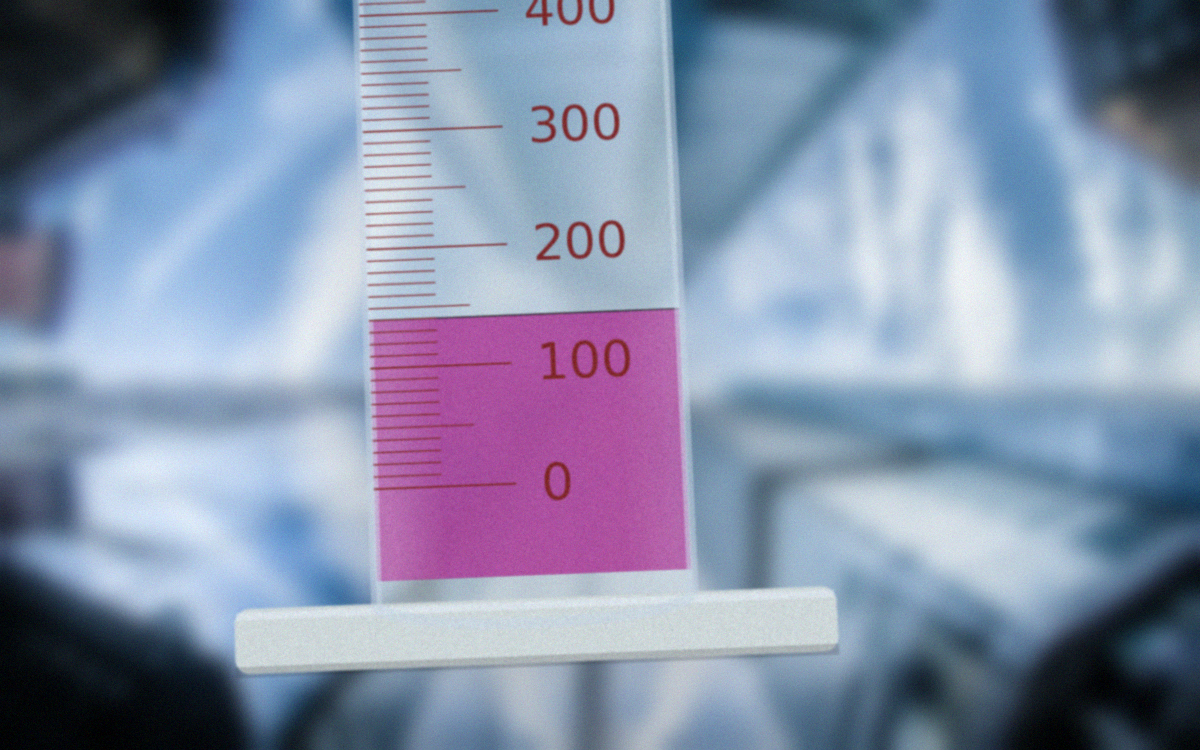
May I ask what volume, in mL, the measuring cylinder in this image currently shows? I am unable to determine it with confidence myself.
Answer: 140 mL
